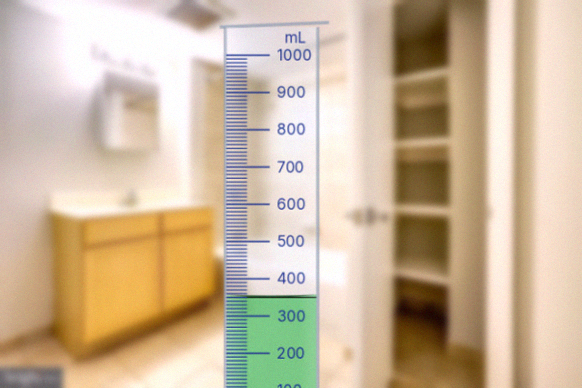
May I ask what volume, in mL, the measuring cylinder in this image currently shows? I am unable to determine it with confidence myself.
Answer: 350 mL
